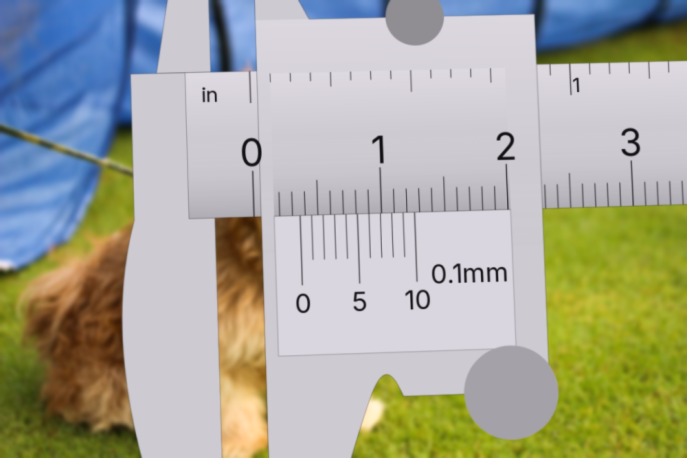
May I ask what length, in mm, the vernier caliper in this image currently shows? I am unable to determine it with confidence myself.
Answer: 3.6 mm
